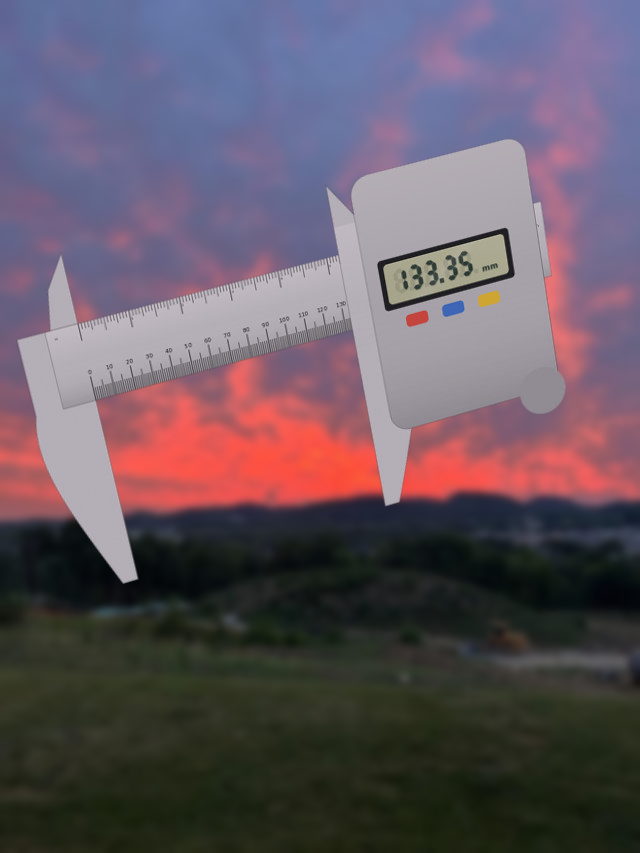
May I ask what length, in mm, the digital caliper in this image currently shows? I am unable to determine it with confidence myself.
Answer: 133.35 mm
